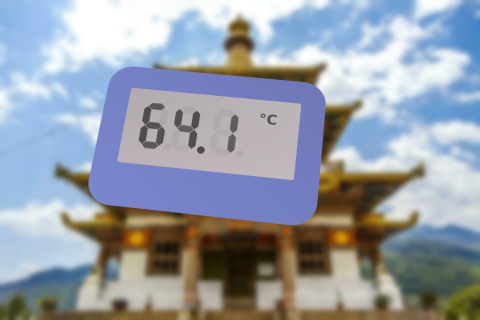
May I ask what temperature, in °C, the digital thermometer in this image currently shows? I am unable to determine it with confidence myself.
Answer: 64.1 °C
